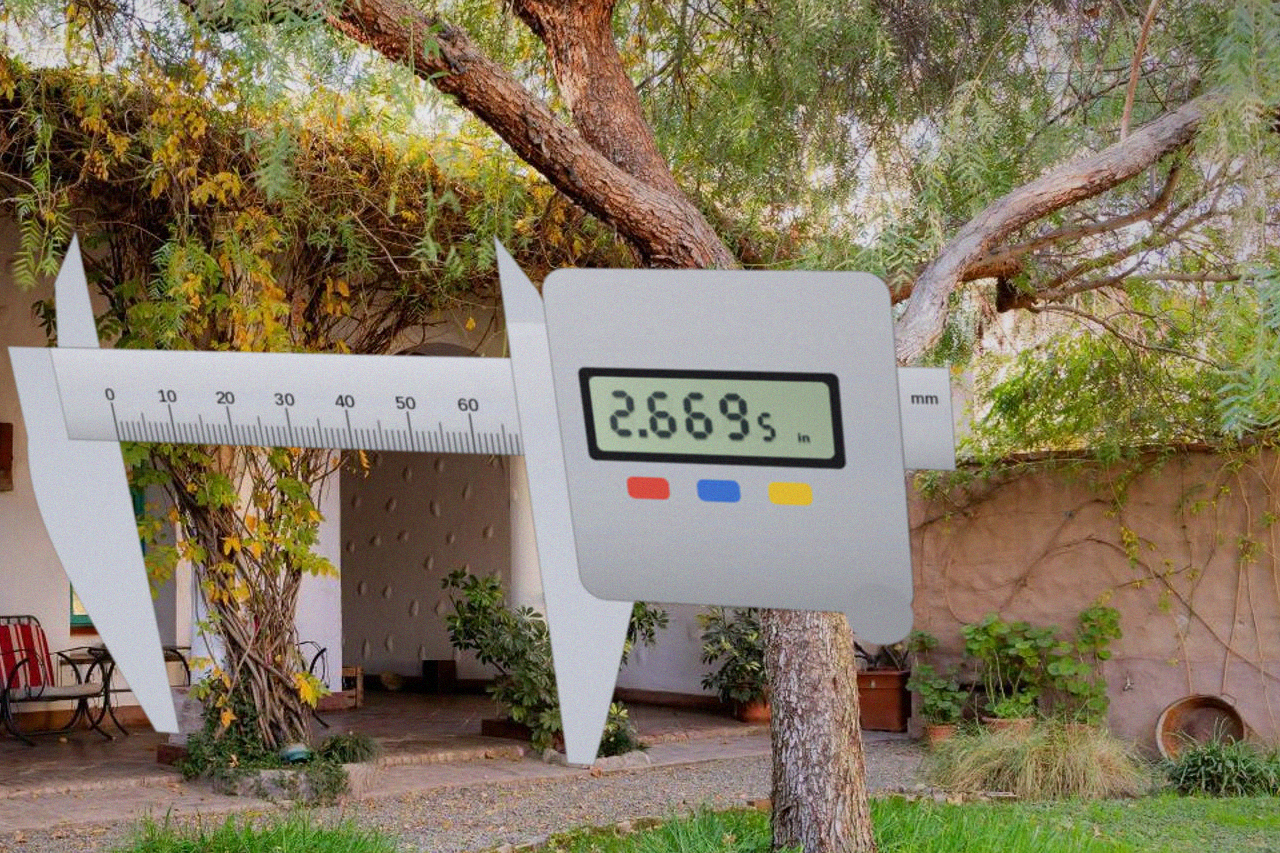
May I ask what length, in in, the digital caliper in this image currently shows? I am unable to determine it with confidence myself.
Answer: 2.6695 in
